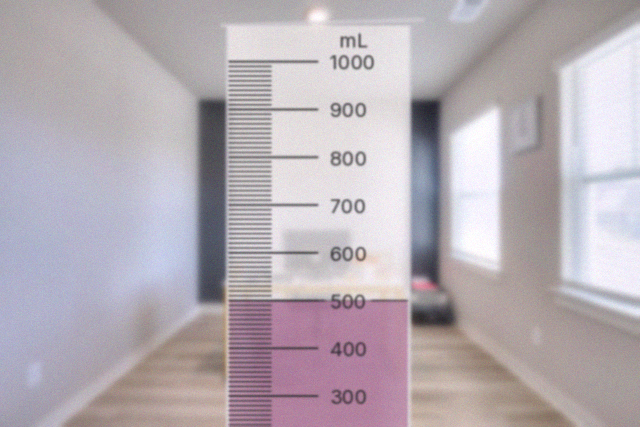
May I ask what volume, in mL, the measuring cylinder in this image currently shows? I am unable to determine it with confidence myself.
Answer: 500 mL
